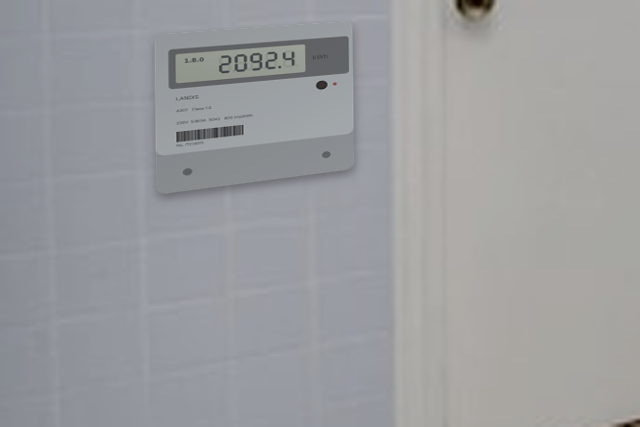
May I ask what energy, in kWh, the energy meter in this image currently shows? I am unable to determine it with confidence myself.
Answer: 2092.4 kWh
